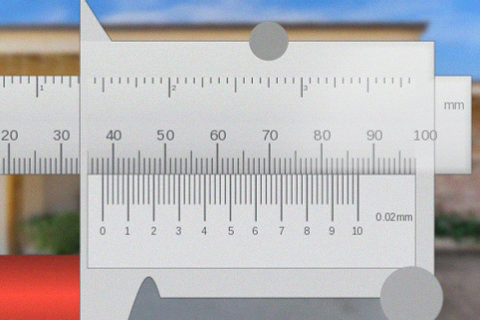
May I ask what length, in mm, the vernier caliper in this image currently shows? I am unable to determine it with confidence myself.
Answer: 38.0 mm
